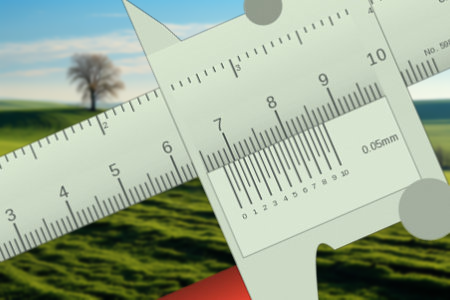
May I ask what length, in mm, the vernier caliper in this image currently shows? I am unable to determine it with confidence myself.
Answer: 67.8 mm
